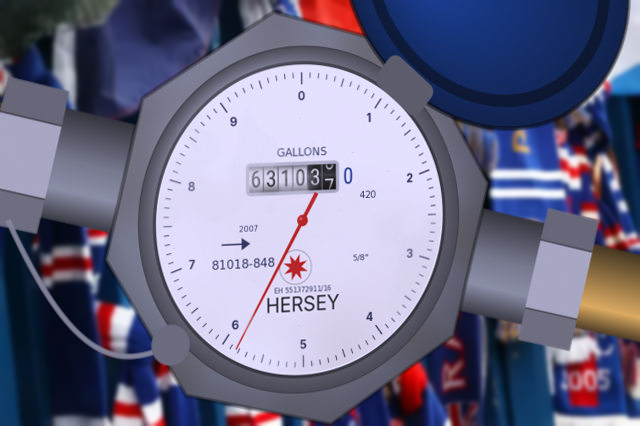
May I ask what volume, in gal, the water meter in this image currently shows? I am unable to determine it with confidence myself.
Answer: 6310365.8 gal
